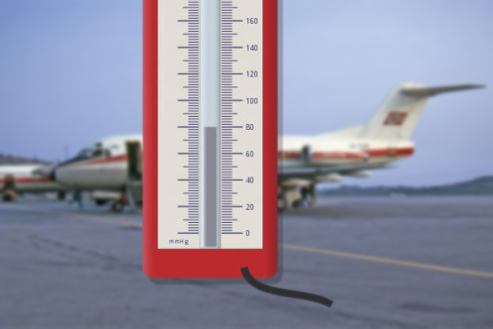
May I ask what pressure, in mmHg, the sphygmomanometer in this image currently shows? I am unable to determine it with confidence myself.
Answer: 80 mmHg
